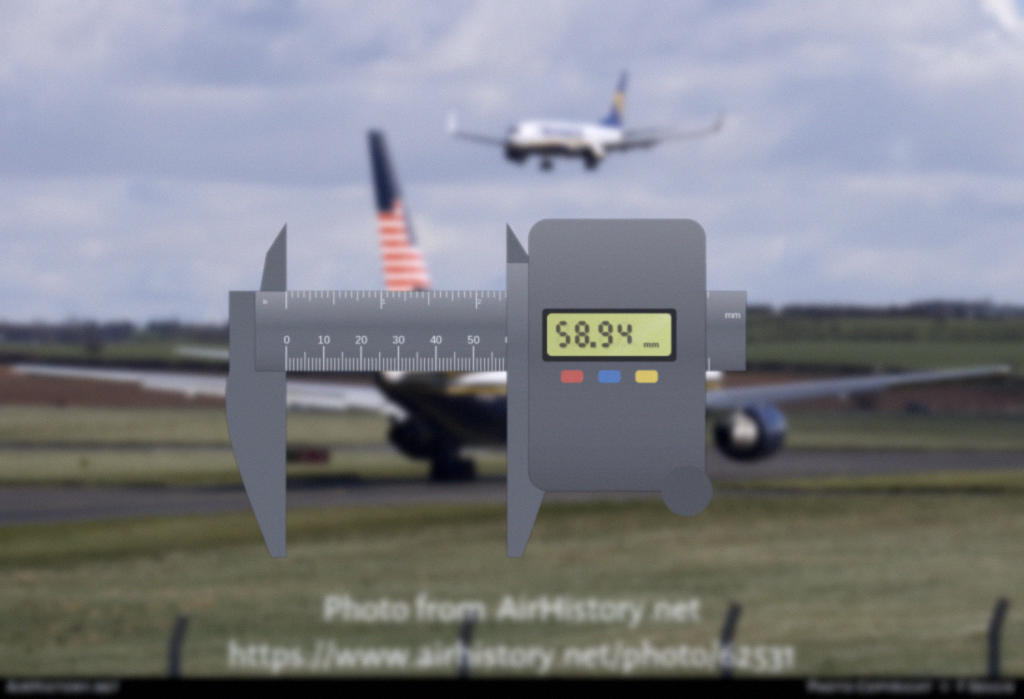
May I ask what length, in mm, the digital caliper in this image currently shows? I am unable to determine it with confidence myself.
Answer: 58.94 mm
